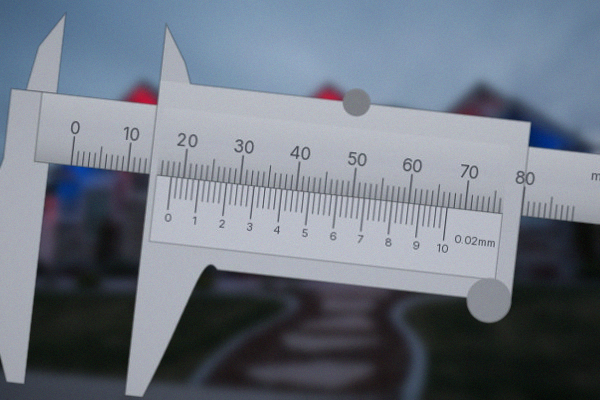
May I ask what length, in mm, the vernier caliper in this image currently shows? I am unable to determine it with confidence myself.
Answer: 17.8 mm
